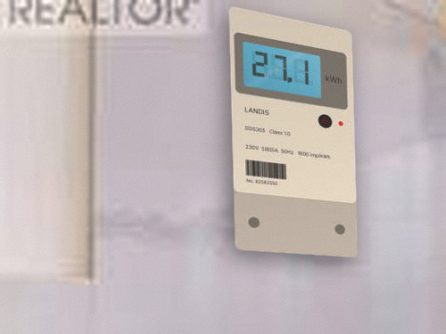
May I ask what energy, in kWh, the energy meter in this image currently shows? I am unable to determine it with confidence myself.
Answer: 27.1 kWh
